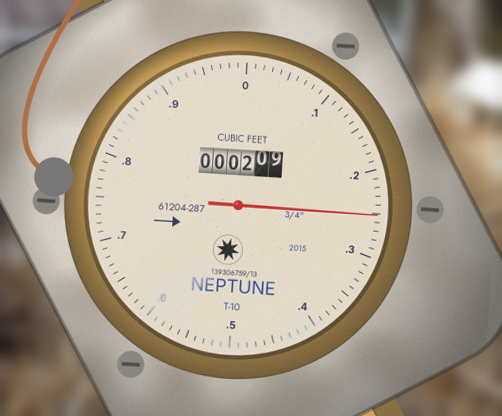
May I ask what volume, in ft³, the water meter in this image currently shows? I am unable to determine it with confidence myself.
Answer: 209.25 ft³
